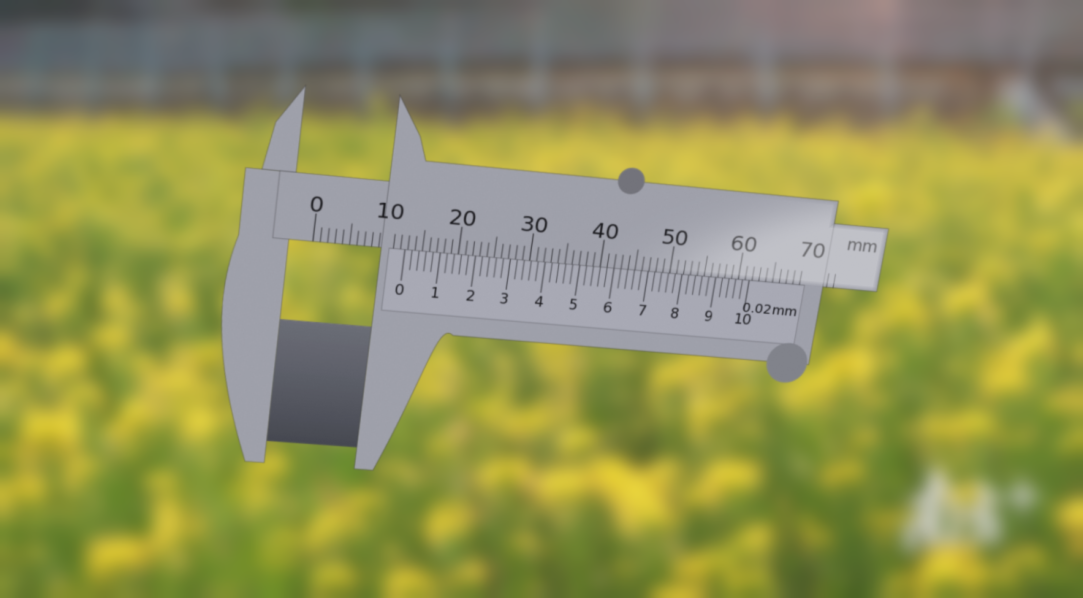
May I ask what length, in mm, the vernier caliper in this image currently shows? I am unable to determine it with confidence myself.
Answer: 12.6 mm
